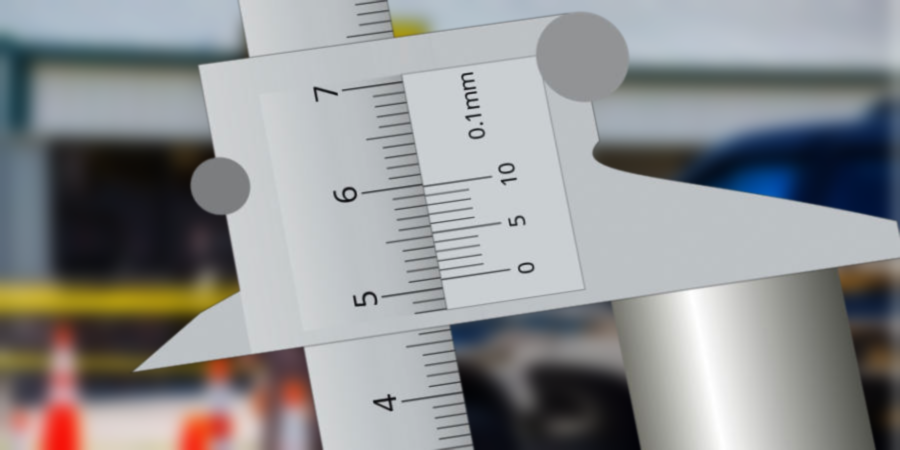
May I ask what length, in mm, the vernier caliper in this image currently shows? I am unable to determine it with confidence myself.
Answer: 50.8 mm
